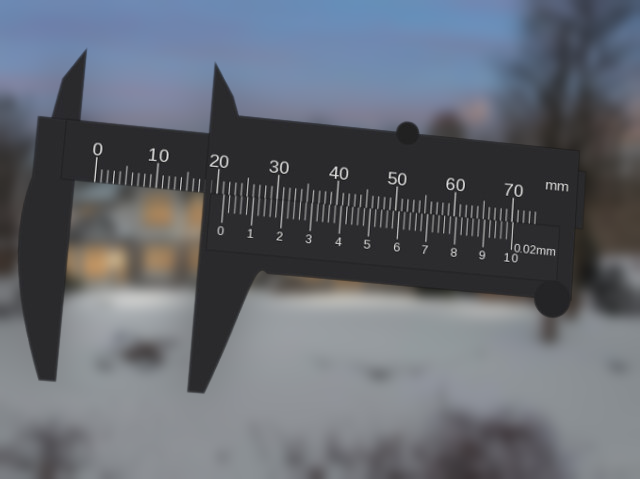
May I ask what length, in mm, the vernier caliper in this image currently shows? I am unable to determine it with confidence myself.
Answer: 21.2 mm
